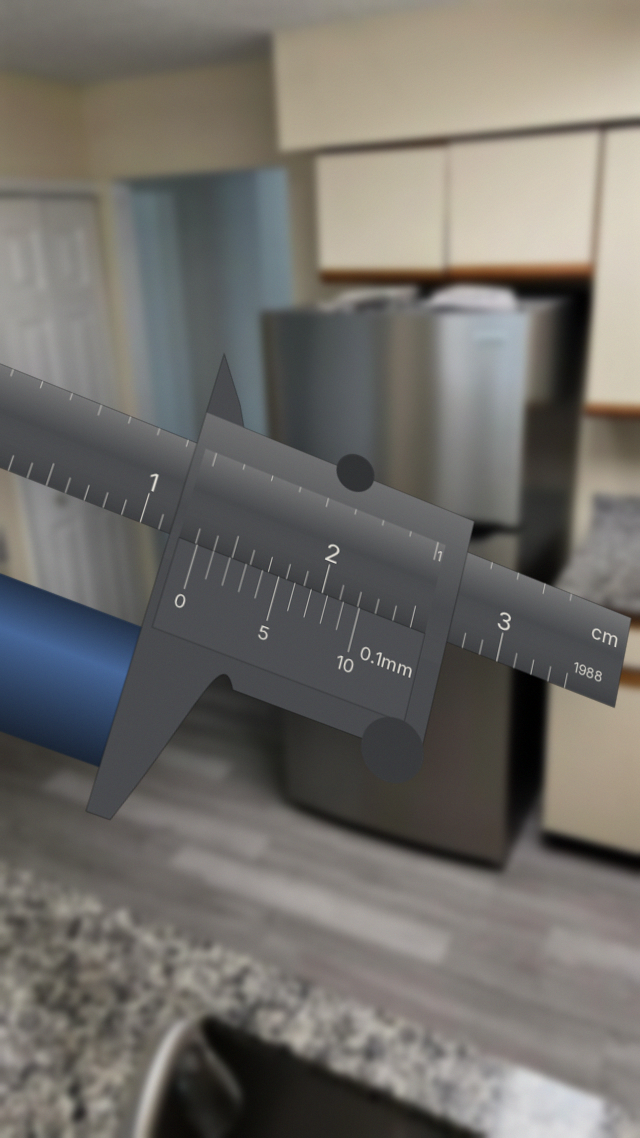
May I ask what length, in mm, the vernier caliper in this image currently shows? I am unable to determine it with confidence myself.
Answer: 13.1 mm
